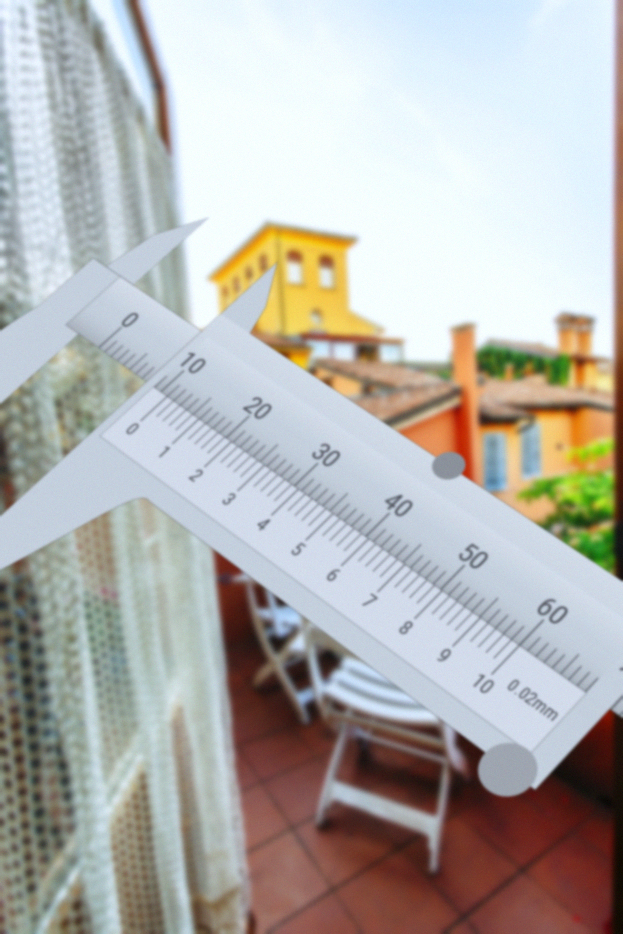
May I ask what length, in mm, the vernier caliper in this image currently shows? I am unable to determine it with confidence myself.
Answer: 11.0 mm
